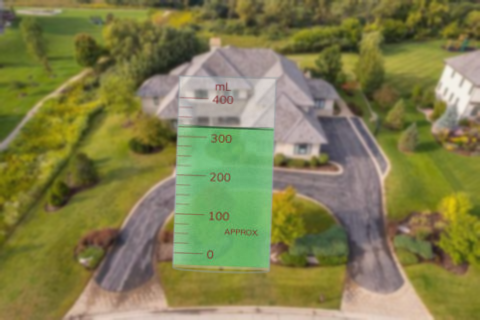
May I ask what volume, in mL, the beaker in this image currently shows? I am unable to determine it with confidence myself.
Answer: 325 mL
